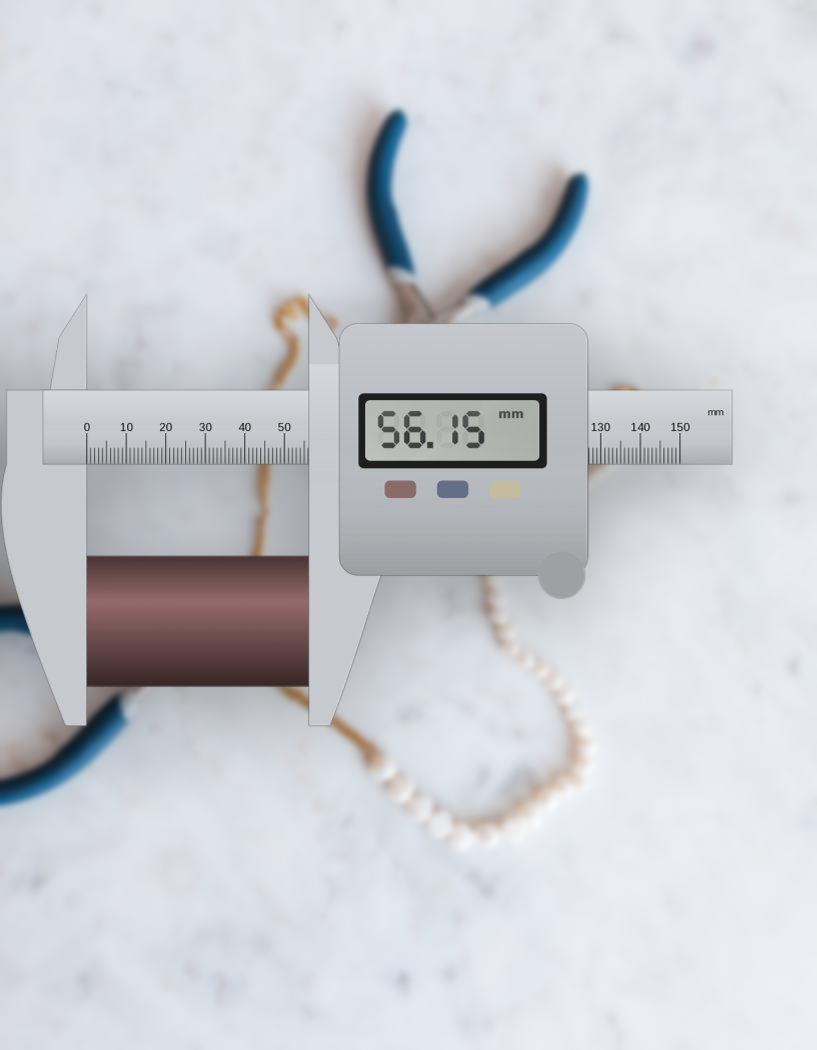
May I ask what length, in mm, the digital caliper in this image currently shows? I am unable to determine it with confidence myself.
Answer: 56.15 mm
